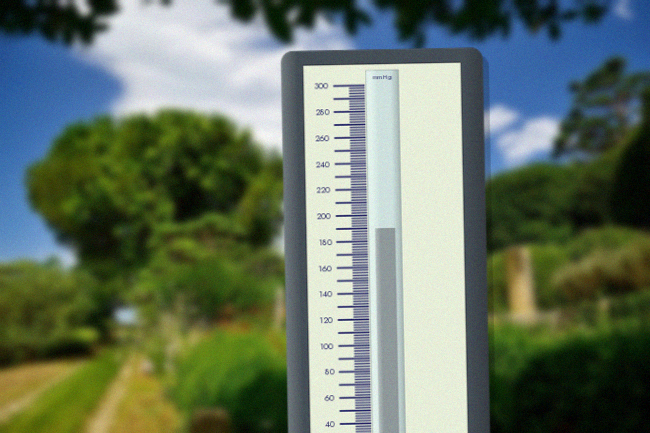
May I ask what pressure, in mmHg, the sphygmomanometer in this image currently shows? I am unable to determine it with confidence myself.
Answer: 190 mmHg
